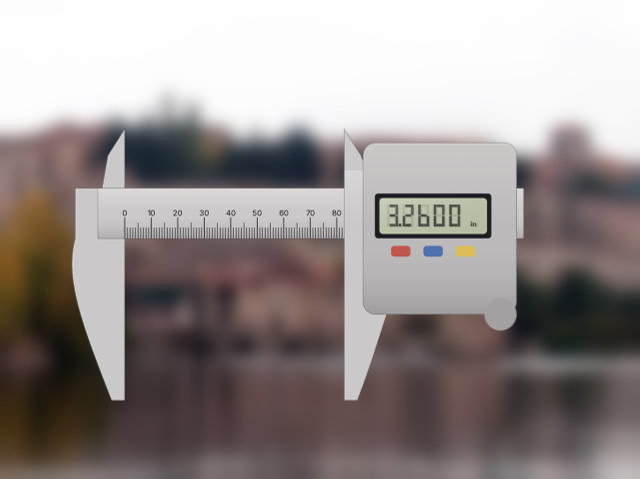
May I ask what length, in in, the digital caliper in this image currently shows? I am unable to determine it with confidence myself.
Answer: 3.2600 in
